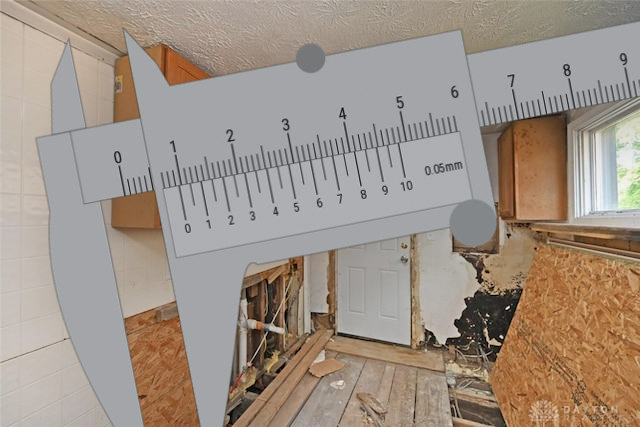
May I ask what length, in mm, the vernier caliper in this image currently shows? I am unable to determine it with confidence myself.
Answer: 9.6 mm
